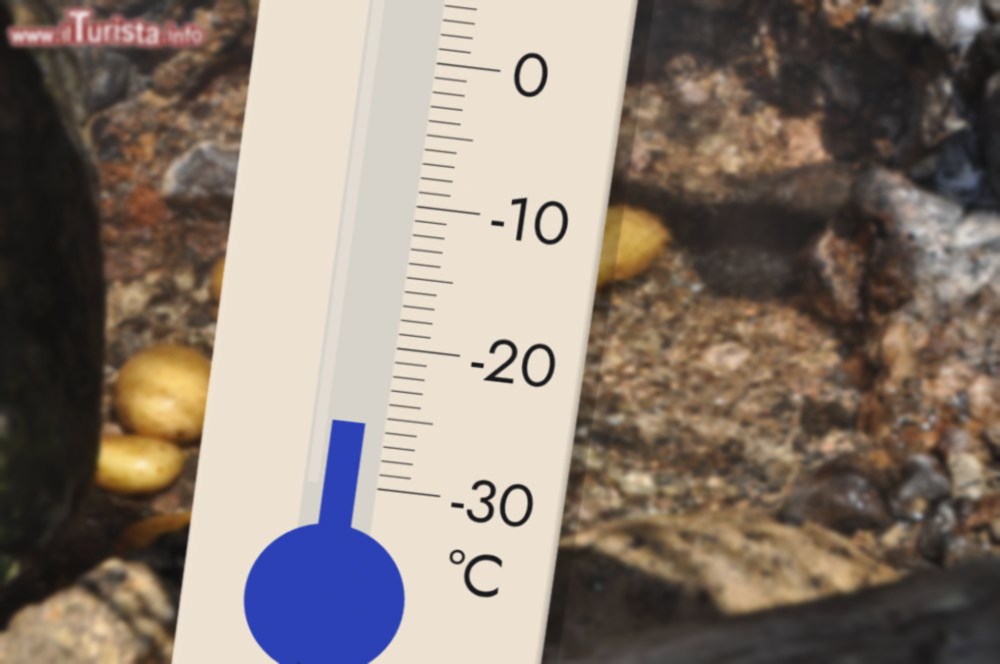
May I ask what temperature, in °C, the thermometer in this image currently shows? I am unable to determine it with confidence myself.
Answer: -25.5 °C
